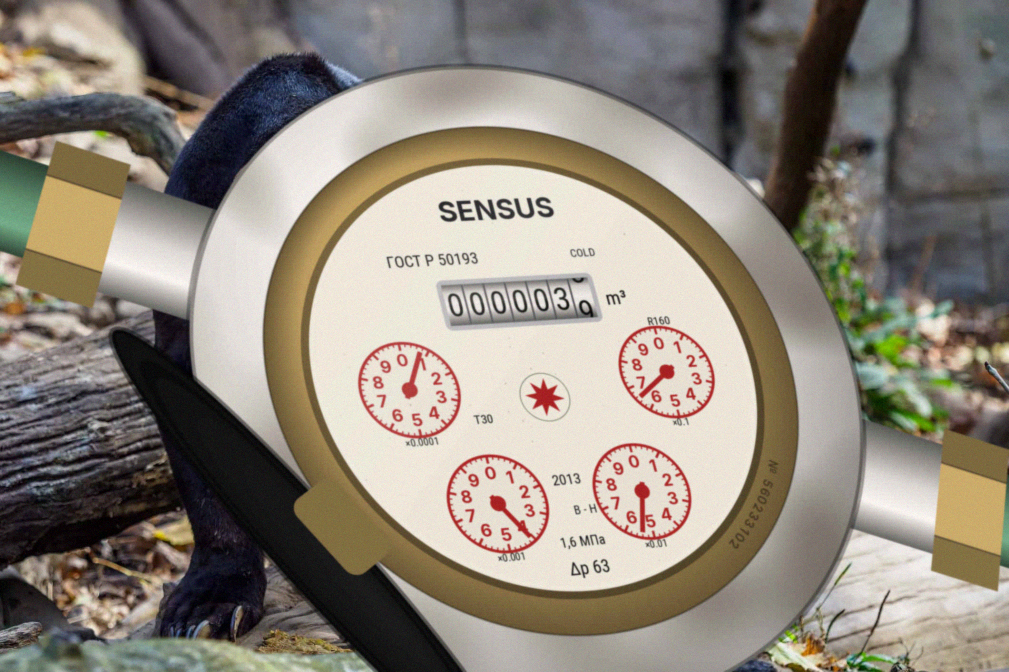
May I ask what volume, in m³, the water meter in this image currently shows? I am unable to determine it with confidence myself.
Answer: 38.6540 m³
